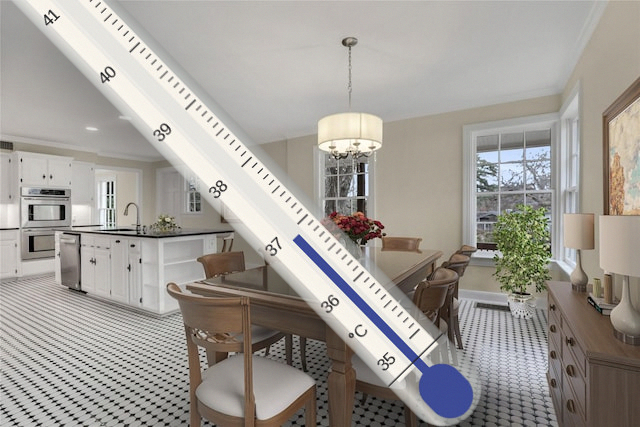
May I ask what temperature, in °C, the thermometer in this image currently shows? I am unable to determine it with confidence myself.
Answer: 36.9 °C
